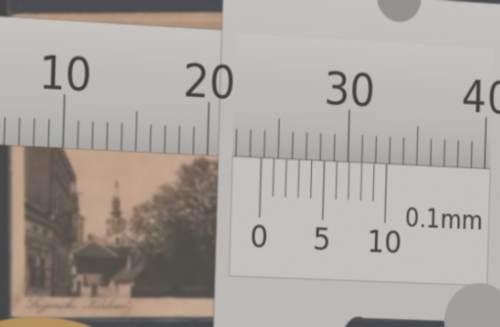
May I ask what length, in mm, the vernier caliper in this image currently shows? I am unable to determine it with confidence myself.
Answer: 23.8 mm
